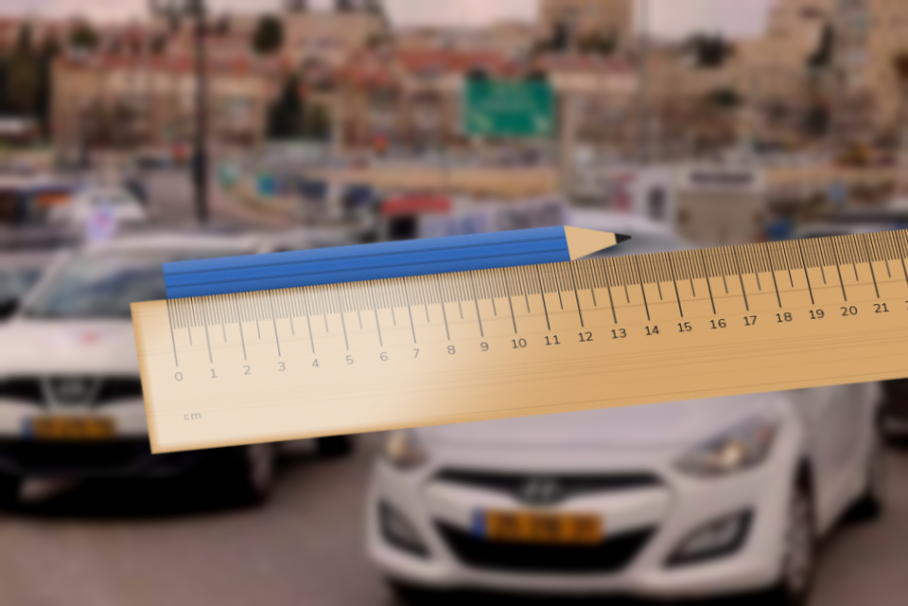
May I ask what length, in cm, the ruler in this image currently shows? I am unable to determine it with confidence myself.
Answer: 14 cm
